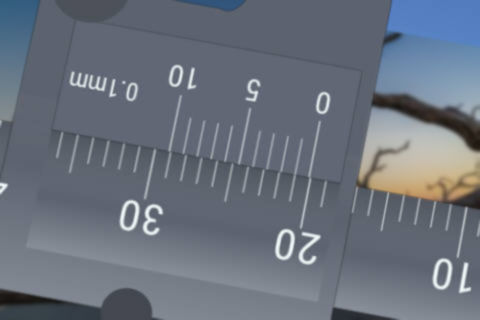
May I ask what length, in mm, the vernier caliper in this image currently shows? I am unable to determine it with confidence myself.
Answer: 20.1 mm
